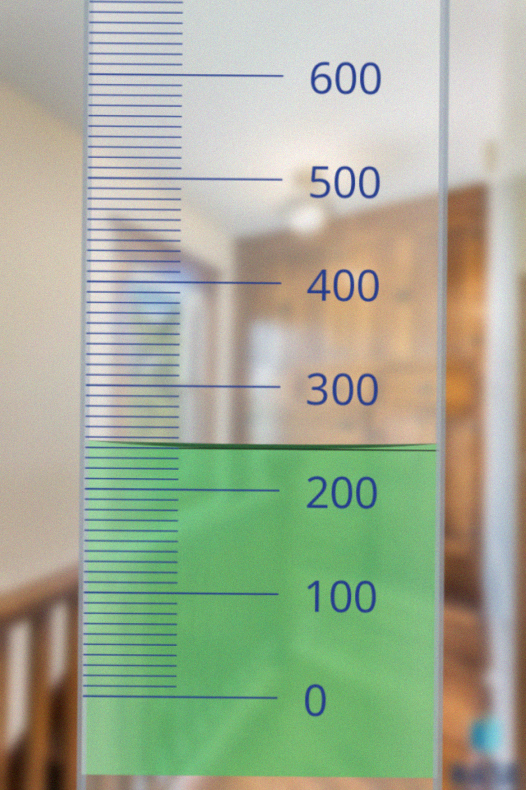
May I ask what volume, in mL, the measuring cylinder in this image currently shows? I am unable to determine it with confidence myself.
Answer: 240 mL
